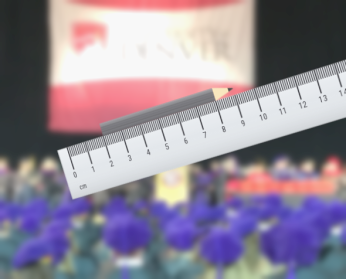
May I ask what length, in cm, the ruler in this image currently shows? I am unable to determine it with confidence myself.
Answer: 7 cm
